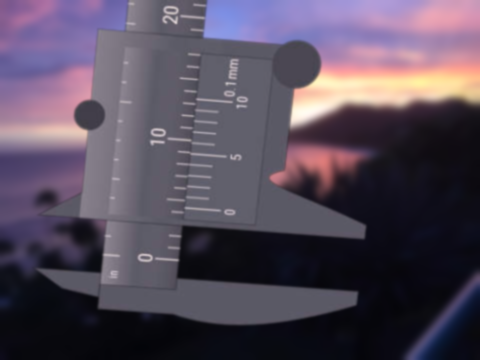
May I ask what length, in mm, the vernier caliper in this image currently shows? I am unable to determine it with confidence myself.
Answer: 4.4 mm
